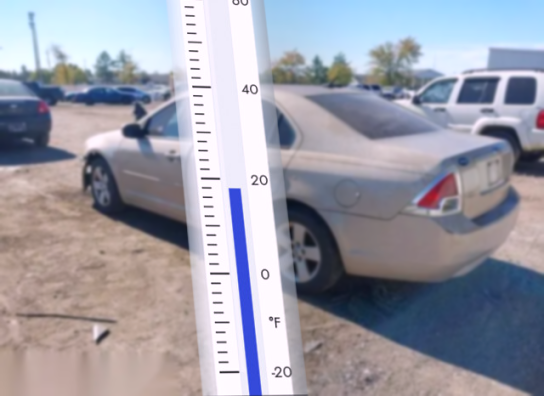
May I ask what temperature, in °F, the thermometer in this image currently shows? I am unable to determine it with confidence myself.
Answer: 18 °F
